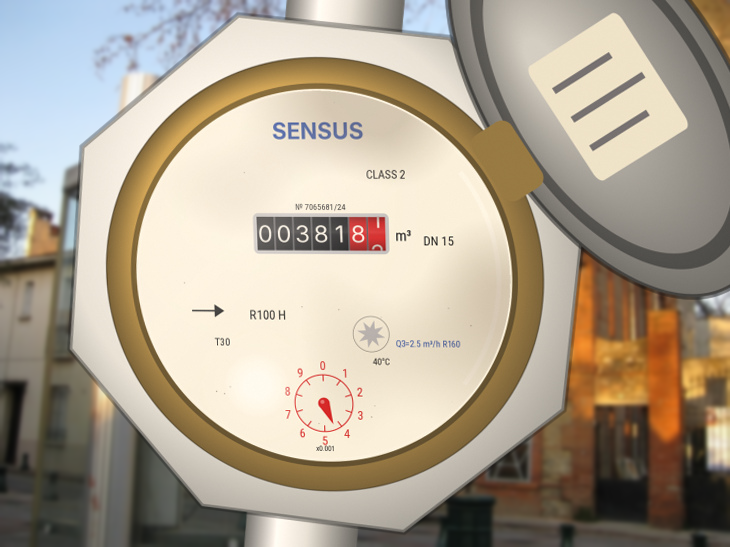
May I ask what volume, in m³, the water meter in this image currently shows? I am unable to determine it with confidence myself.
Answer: 381.814 m³
